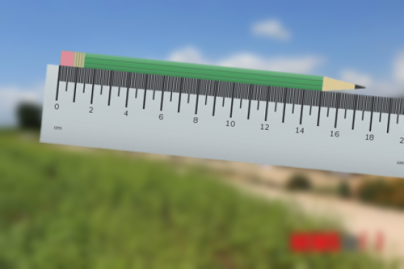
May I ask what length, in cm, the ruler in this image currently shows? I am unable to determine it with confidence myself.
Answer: 17.5 cm
